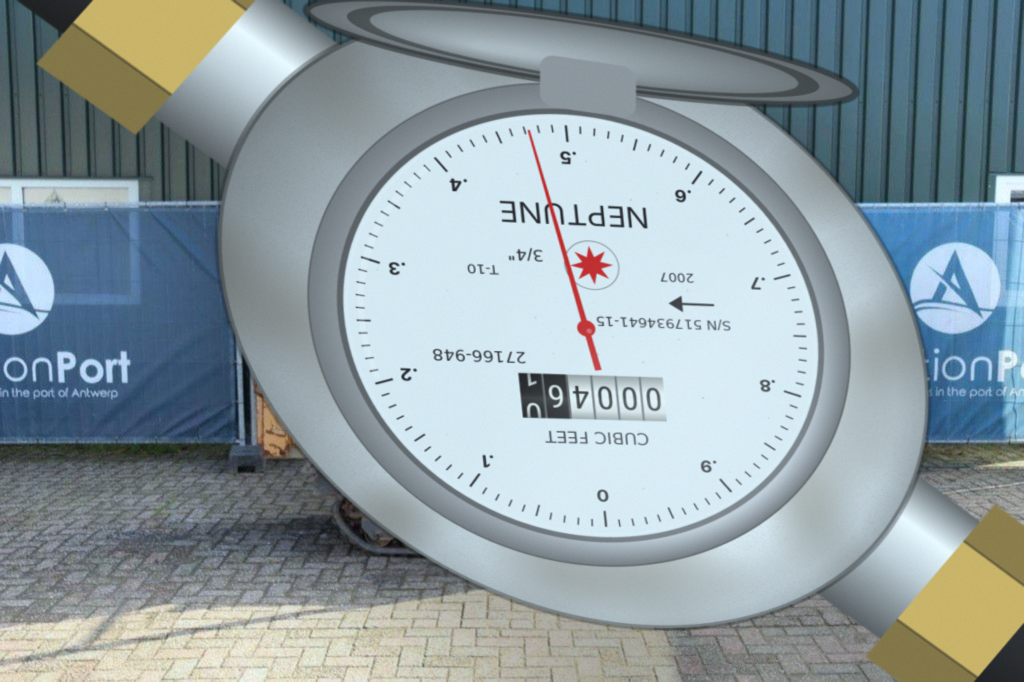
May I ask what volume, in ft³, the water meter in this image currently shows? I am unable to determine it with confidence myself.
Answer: 460.47 ft³
